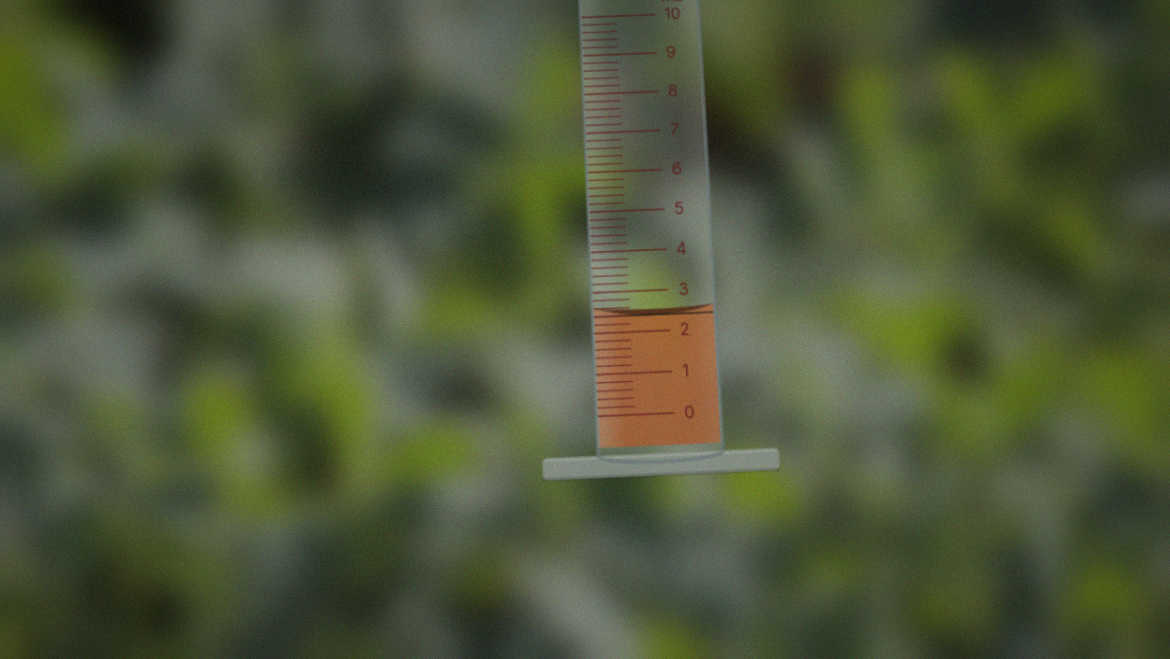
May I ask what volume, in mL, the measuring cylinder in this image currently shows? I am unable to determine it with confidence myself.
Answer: 2.4 mL
